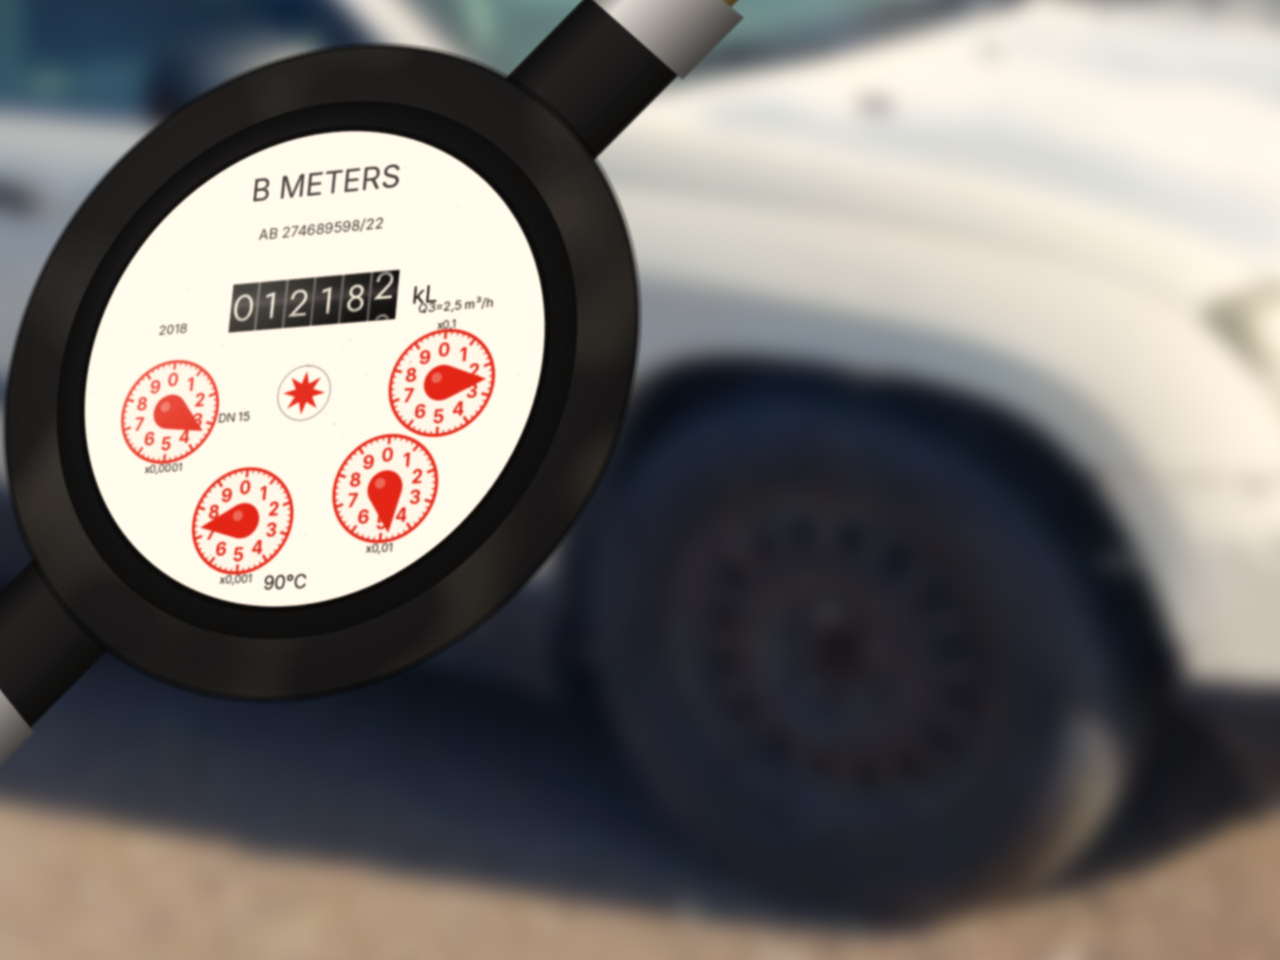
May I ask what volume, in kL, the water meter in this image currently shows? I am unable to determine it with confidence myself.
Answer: 12182.2473 kL
